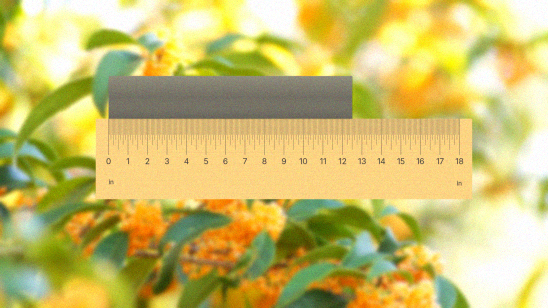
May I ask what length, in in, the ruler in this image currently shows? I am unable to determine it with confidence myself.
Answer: 12.5 in
